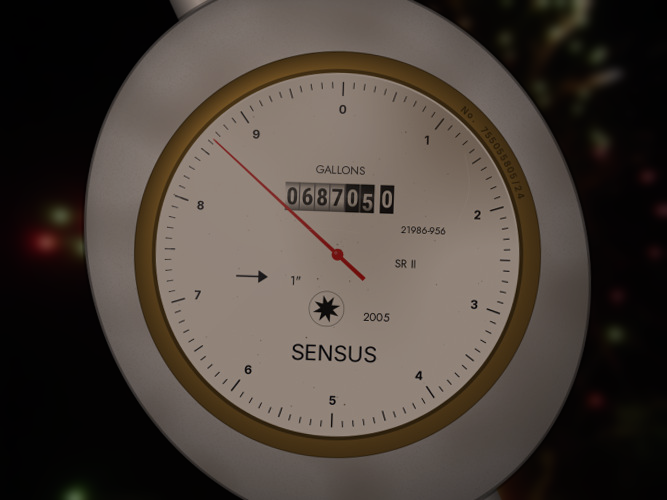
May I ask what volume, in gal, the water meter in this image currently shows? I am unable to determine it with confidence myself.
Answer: 687048.6 gal
